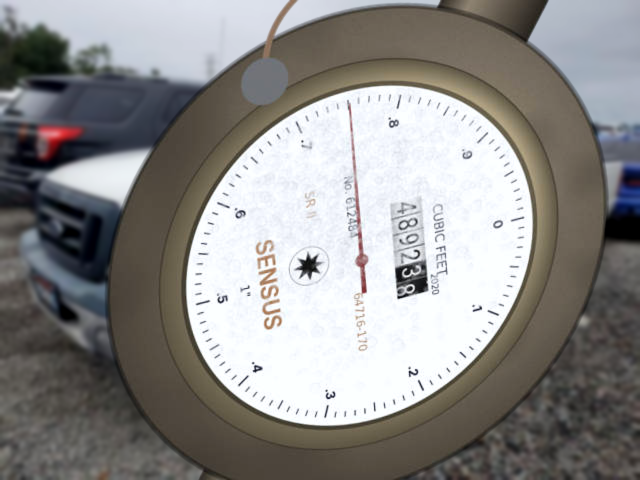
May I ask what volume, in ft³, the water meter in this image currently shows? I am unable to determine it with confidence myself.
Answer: 489237.75 ft³
